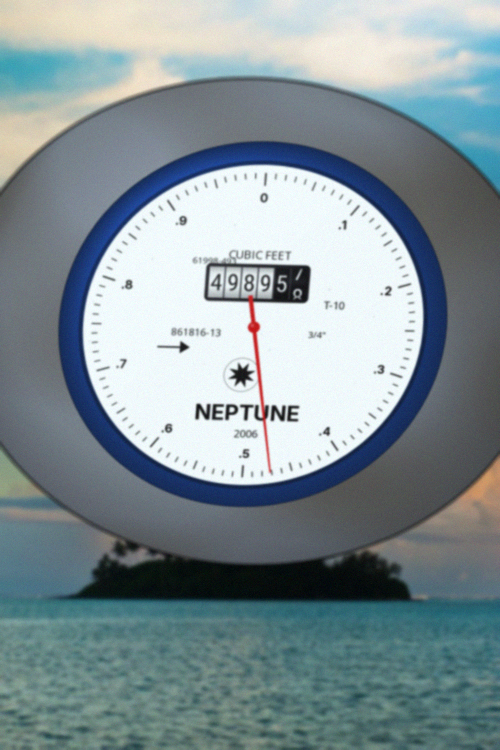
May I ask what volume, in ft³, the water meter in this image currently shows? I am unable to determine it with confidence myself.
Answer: 498957.47 ft³
